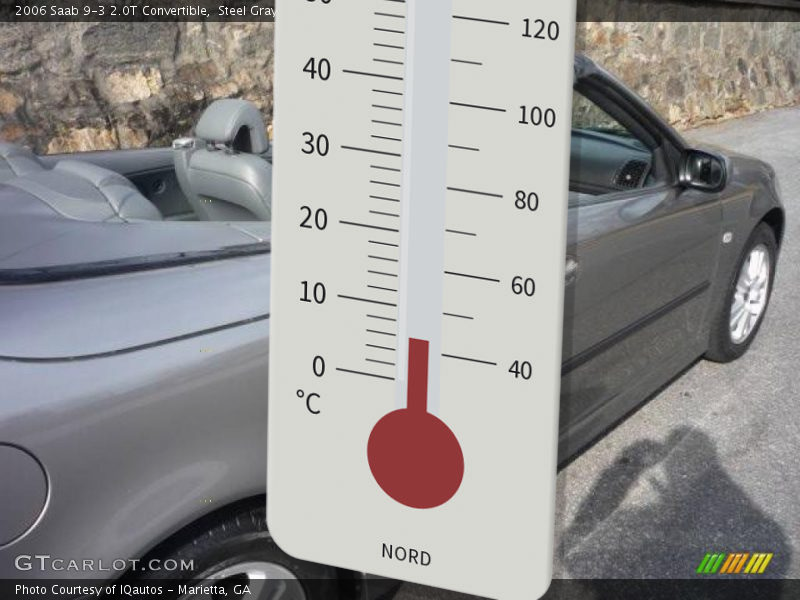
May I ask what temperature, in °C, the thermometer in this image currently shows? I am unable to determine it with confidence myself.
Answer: 6 °C
